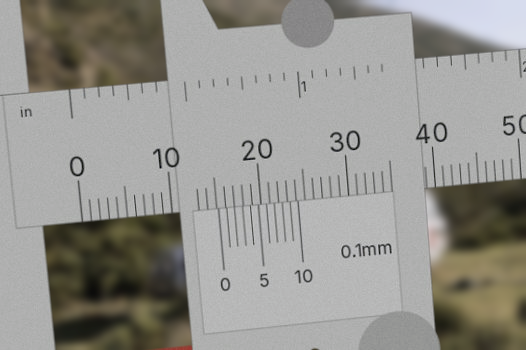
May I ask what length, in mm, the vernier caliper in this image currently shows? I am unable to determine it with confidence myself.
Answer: 15.2 mm
